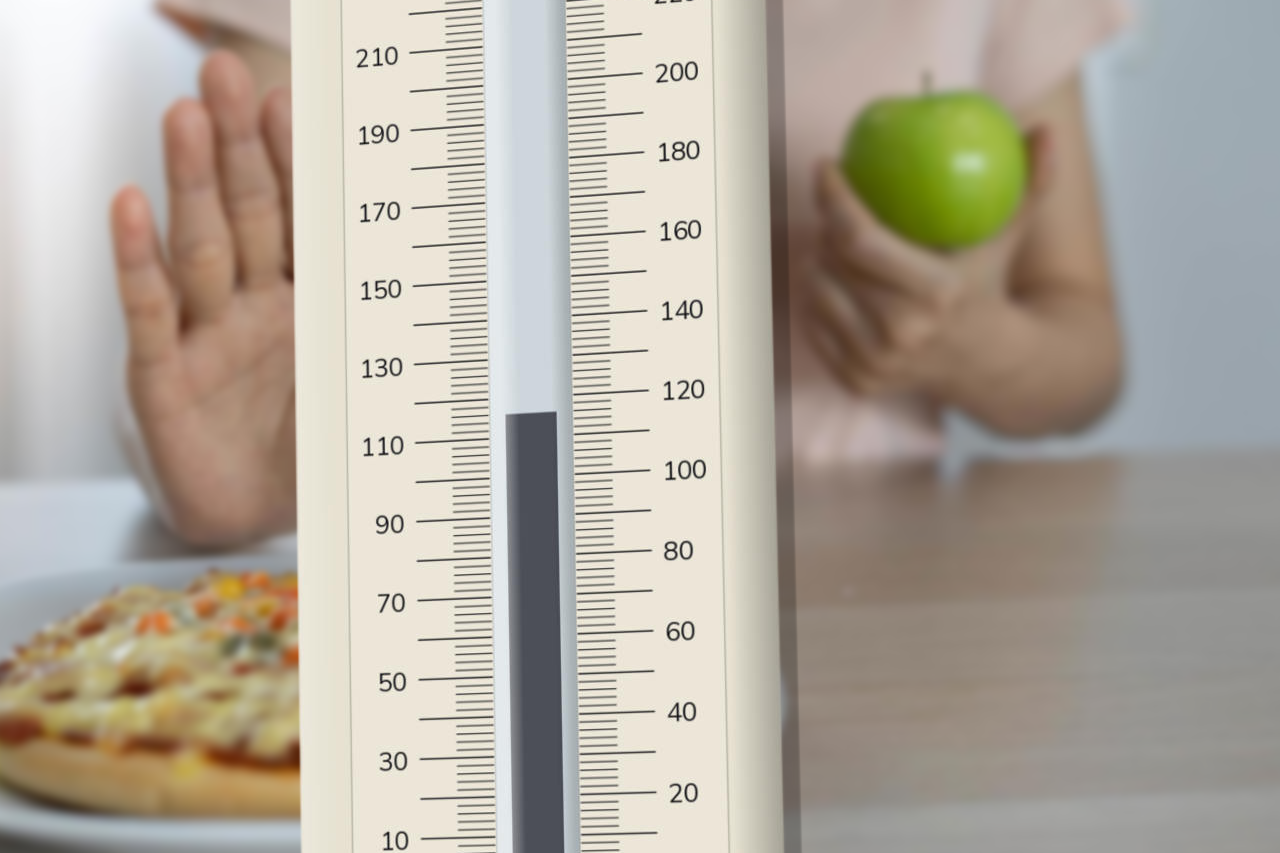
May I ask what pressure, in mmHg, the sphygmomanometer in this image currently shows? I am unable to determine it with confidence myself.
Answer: 116 mmHg
